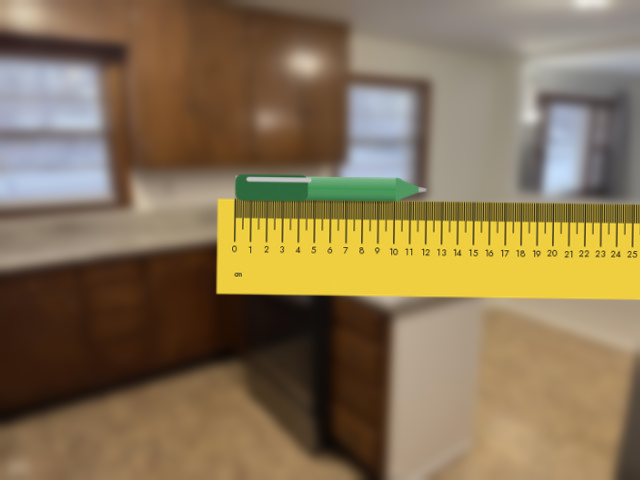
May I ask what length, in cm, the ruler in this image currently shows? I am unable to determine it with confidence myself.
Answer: 12 cm
